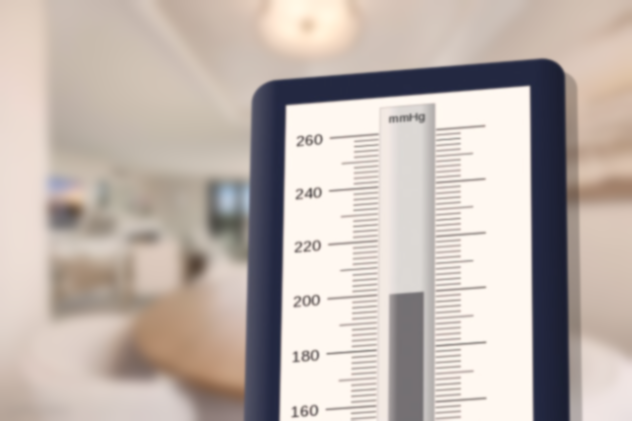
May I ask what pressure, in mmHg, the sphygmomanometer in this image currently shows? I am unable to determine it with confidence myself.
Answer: 200 mmHg
